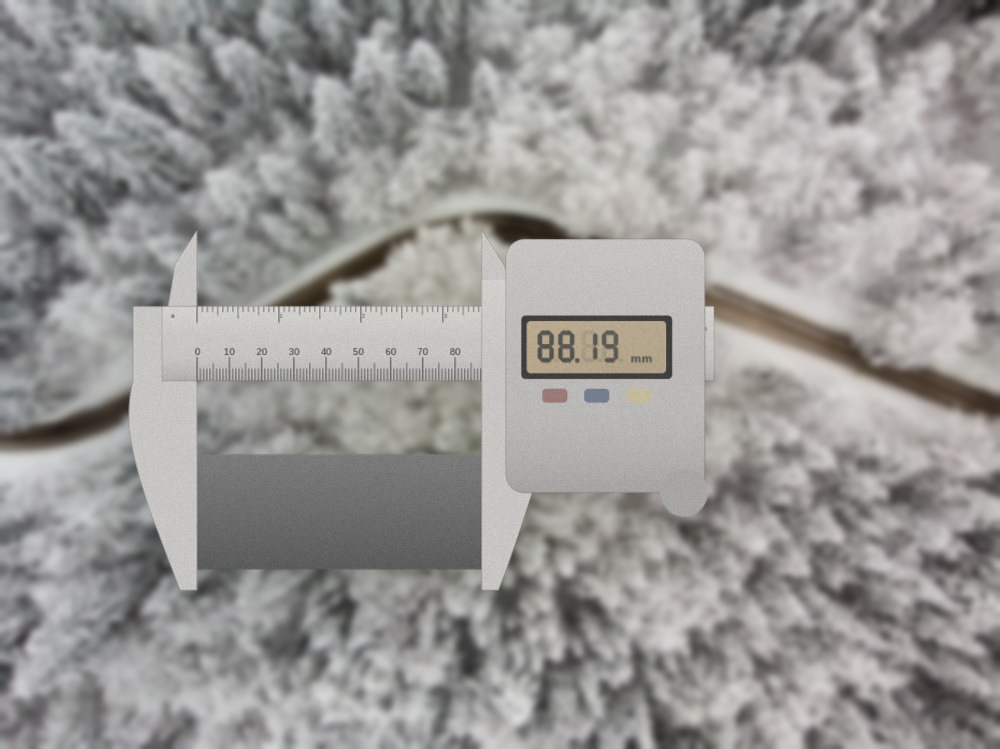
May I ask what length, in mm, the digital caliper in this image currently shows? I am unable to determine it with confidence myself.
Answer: 88.19 mm
